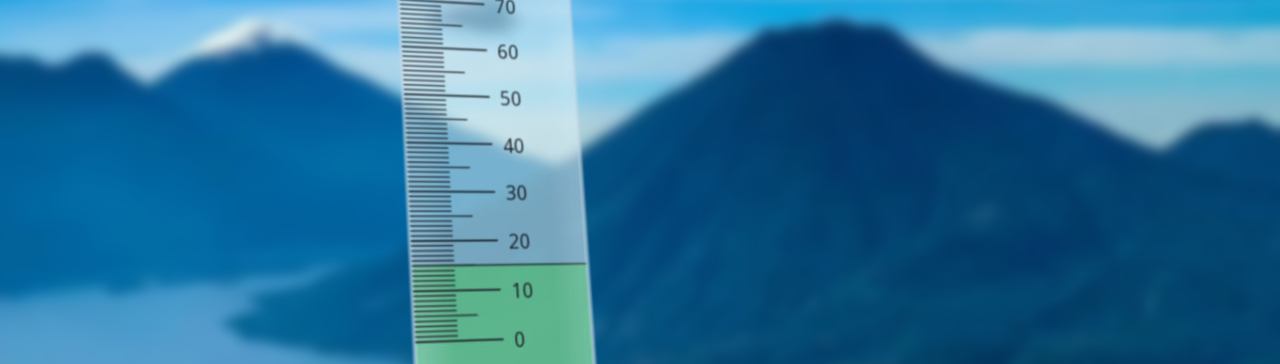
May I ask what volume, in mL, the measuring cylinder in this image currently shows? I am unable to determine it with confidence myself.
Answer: 15 mL
